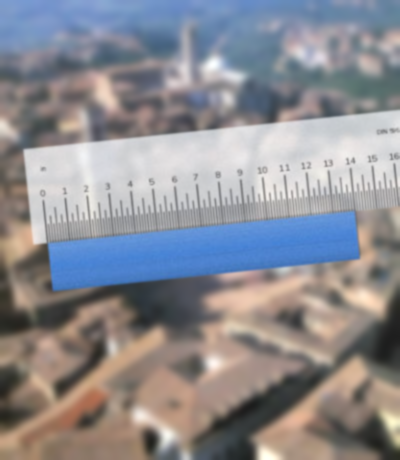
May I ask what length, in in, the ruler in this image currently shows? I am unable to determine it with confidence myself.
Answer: 14 in
